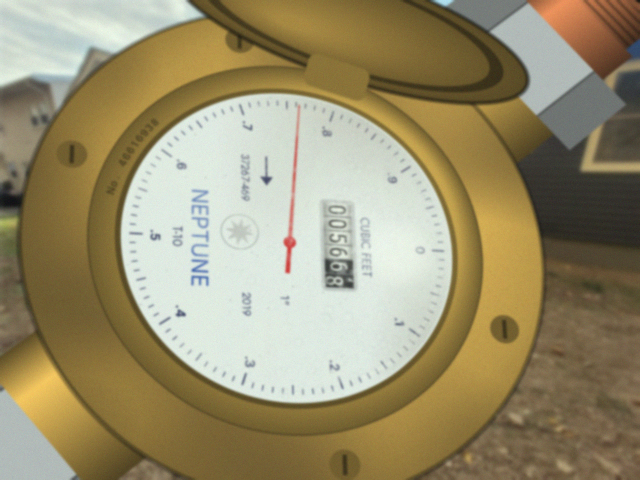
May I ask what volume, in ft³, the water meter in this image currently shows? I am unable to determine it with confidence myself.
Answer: 5667.76 ft³
